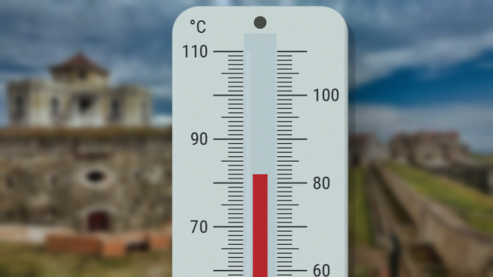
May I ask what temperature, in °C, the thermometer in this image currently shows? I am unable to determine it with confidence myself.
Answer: 82 °C
